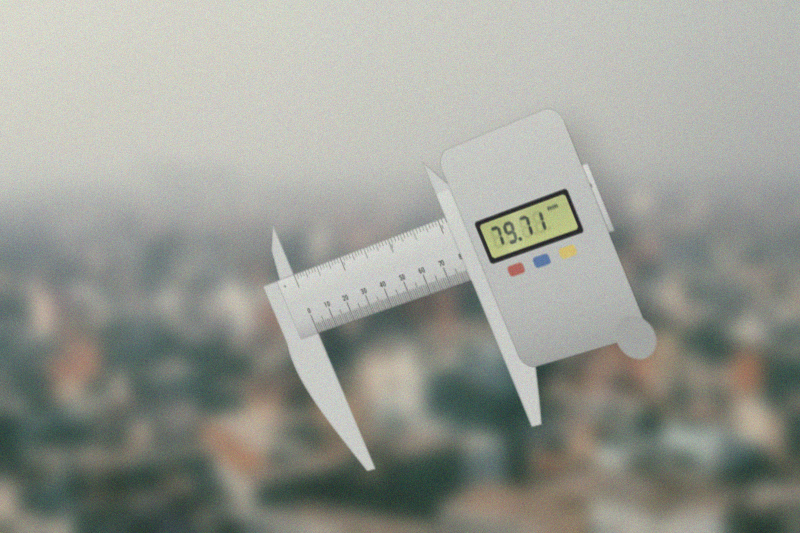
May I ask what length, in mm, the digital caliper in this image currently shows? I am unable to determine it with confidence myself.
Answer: 79.71 mm
